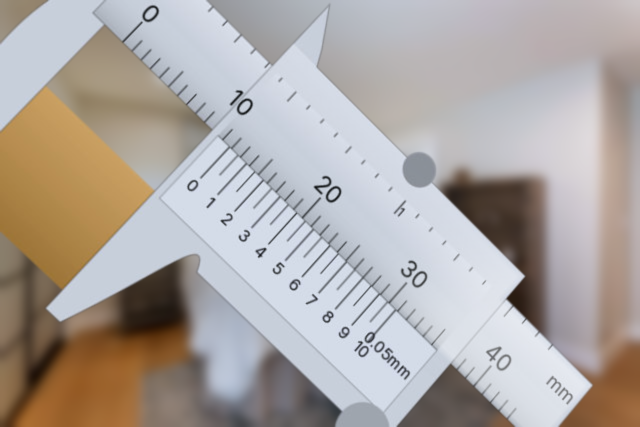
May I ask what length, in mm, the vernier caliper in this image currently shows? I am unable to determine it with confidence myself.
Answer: 11.8 mm
